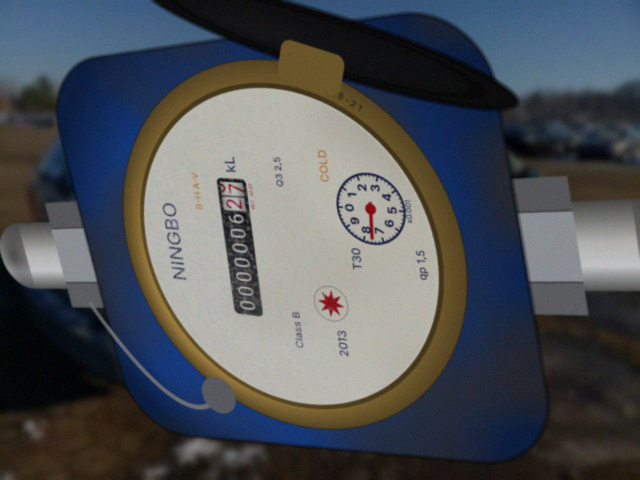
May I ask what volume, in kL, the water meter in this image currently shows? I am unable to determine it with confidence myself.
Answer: 6.267 kL
